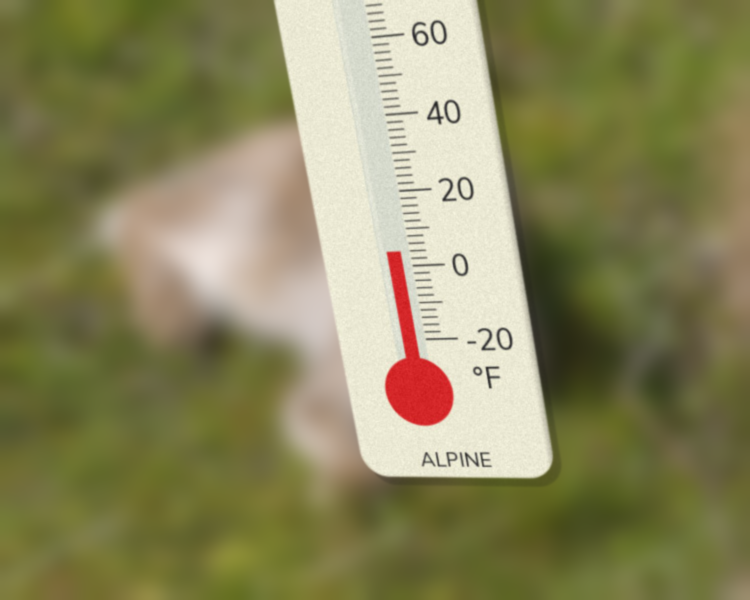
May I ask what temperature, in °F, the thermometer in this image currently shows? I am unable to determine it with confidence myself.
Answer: 4 °F
